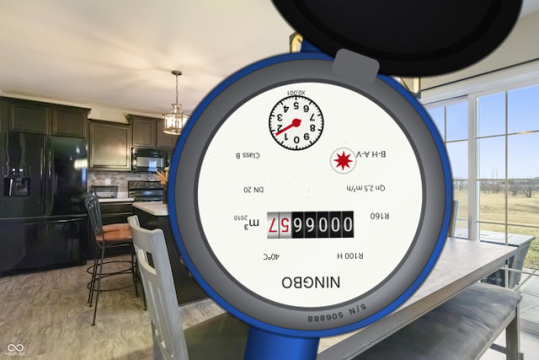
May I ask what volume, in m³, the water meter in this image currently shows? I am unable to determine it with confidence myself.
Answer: 66.571 m³
